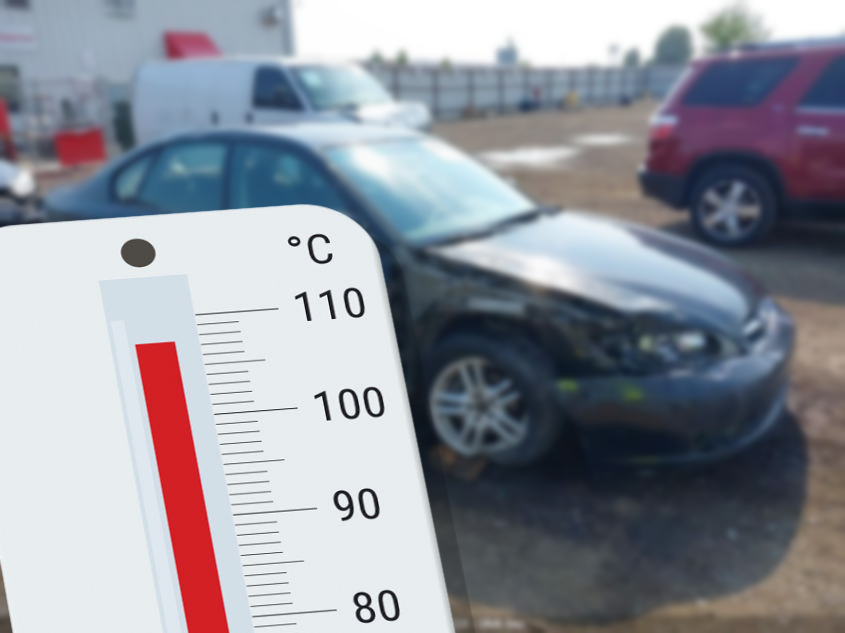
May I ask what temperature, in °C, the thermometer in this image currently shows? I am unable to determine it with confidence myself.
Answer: 107.5 °C
